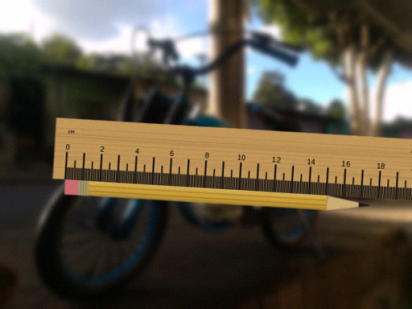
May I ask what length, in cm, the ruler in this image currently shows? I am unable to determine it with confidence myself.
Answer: 17.5 cm
